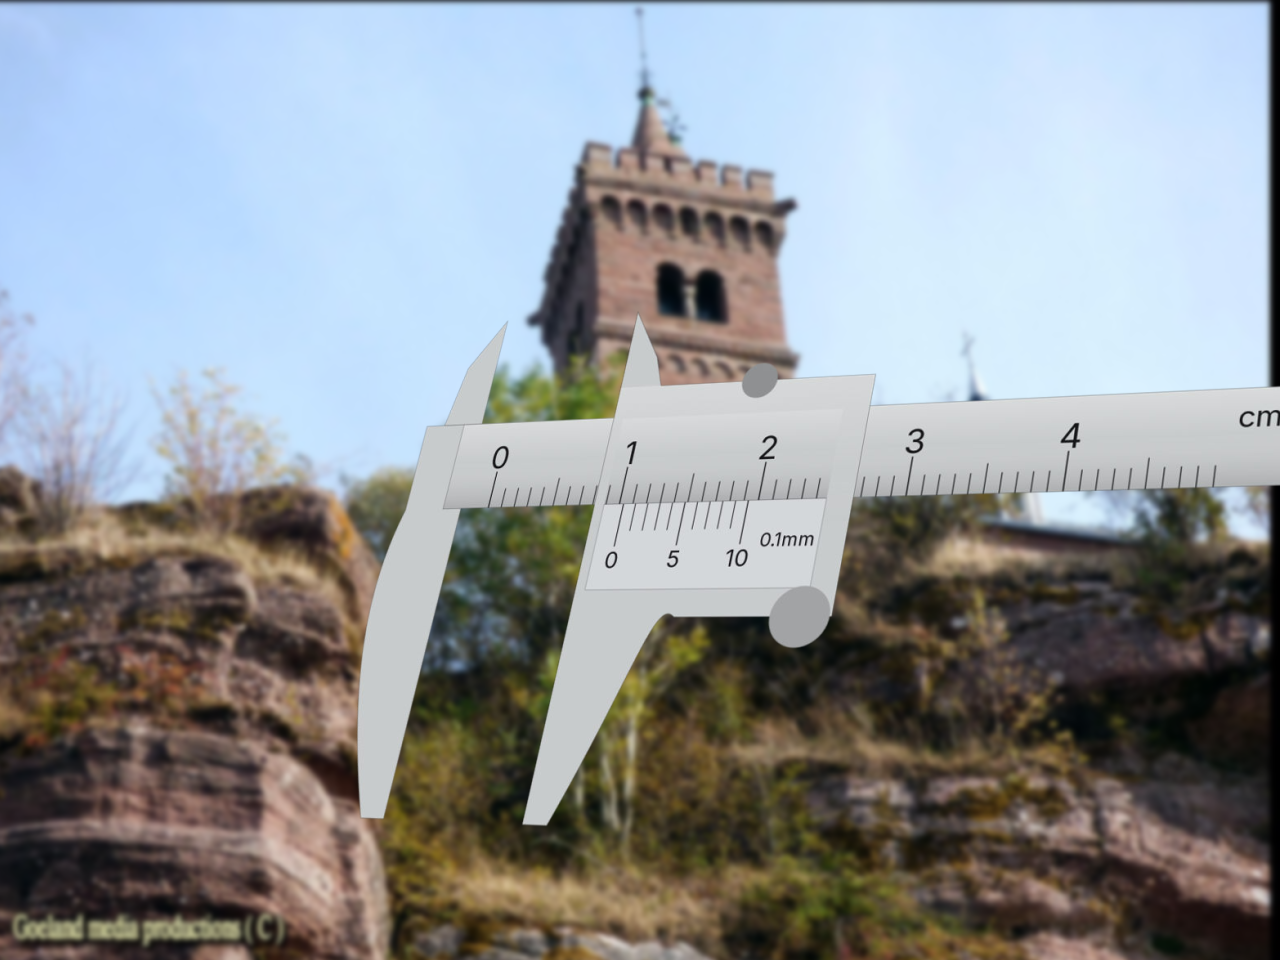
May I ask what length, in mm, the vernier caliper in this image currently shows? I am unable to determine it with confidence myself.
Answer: 10.3 mm
